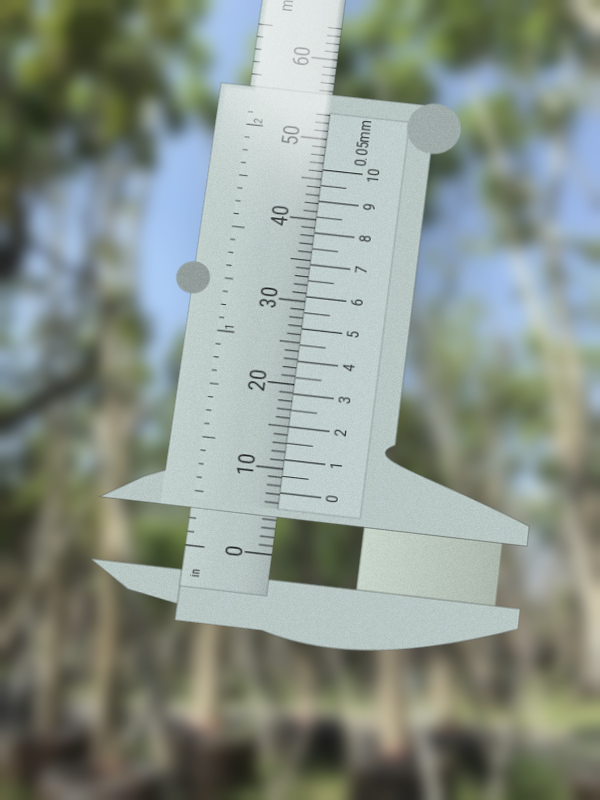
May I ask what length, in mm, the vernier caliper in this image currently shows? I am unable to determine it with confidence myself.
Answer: 7.2 mm
